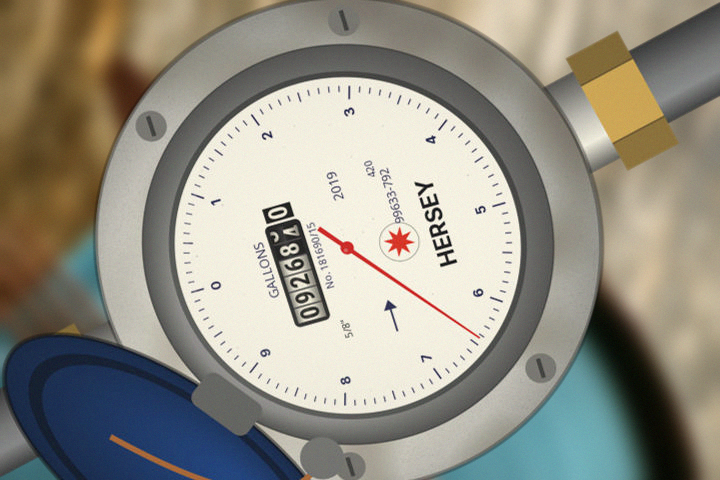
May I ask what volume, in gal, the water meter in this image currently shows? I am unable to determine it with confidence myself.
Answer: 926836.4 gal
